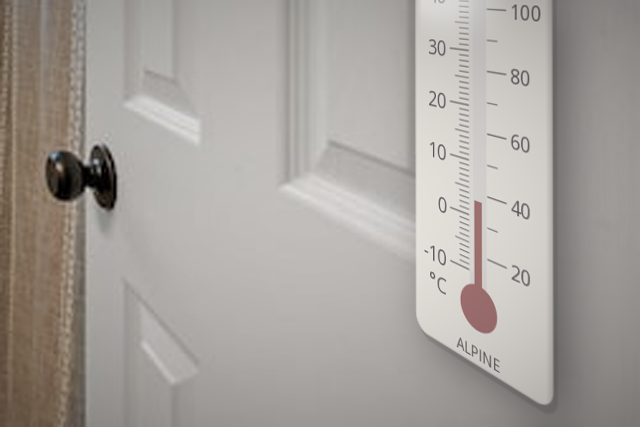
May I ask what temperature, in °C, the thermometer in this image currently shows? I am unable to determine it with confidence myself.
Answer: 3 °C
